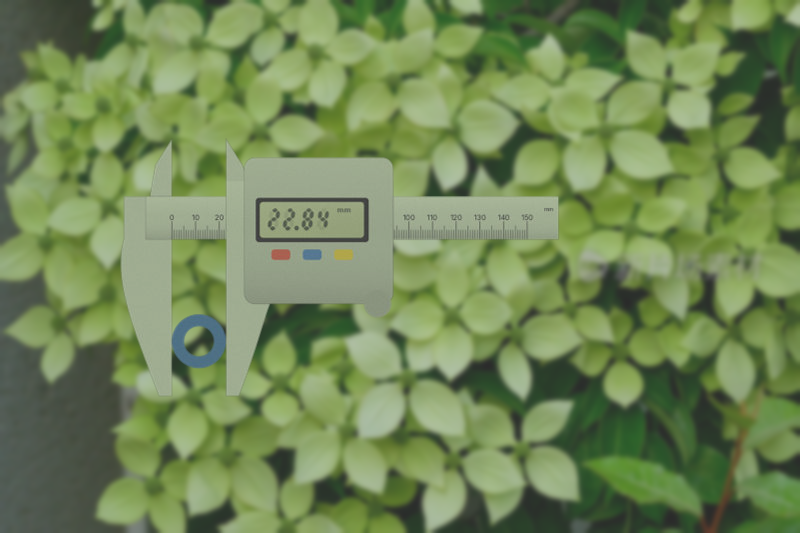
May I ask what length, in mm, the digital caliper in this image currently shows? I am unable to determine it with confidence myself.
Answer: 22.84 mm
